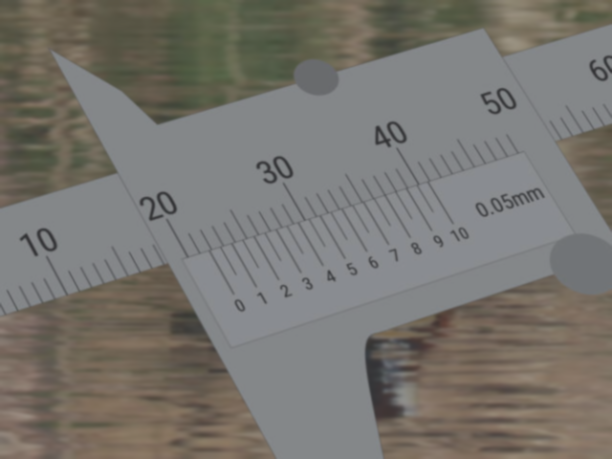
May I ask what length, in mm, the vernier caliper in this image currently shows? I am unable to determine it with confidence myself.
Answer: 21.8 mm
